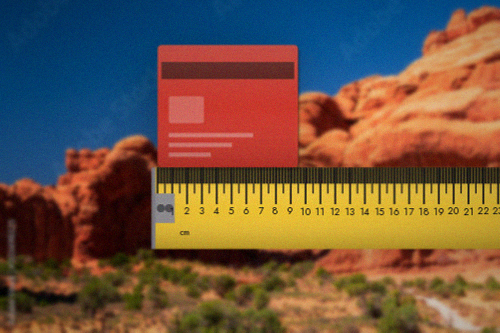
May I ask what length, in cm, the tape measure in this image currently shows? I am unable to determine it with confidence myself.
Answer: 9.5 cm
